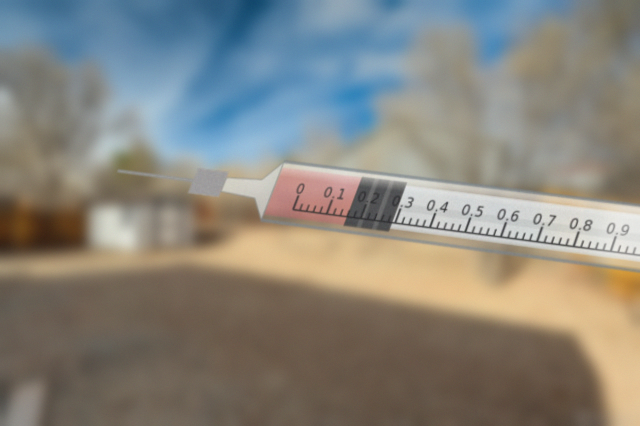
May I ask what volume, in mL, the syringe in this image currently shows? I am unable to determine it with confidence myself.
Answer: 0.16 mL
